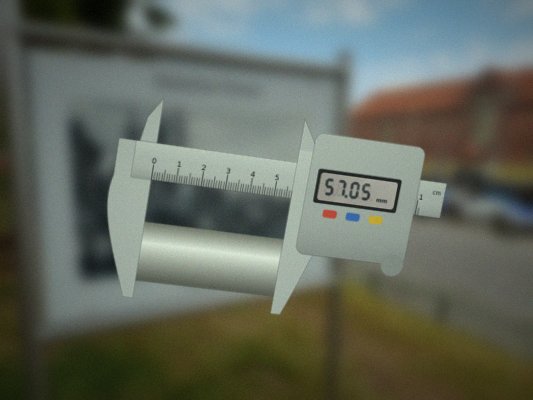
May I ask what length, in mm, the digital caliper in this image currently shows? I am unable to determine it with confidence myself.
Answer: 57.05 mm
